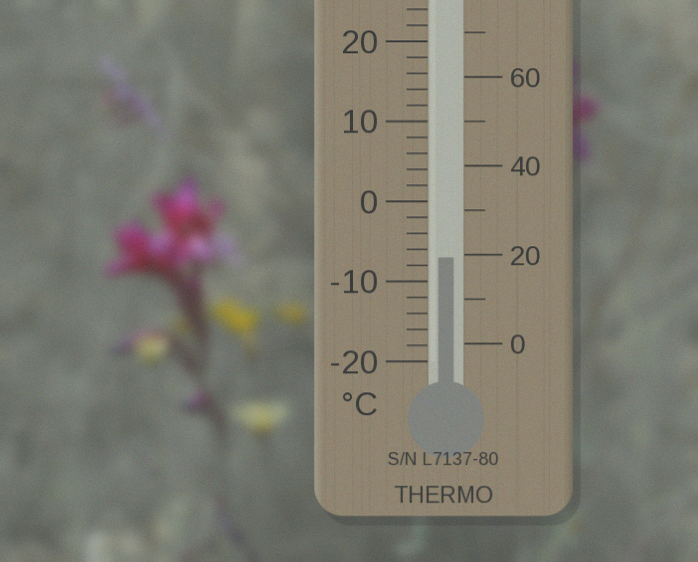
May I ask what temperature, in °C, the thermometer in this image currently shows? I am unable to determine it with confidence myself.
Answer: -7 °C
